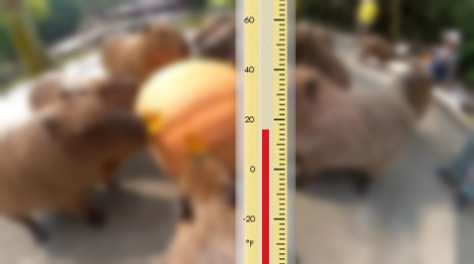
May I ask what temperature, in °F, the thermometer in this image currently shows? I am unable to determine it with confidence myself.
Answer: 16 °F
